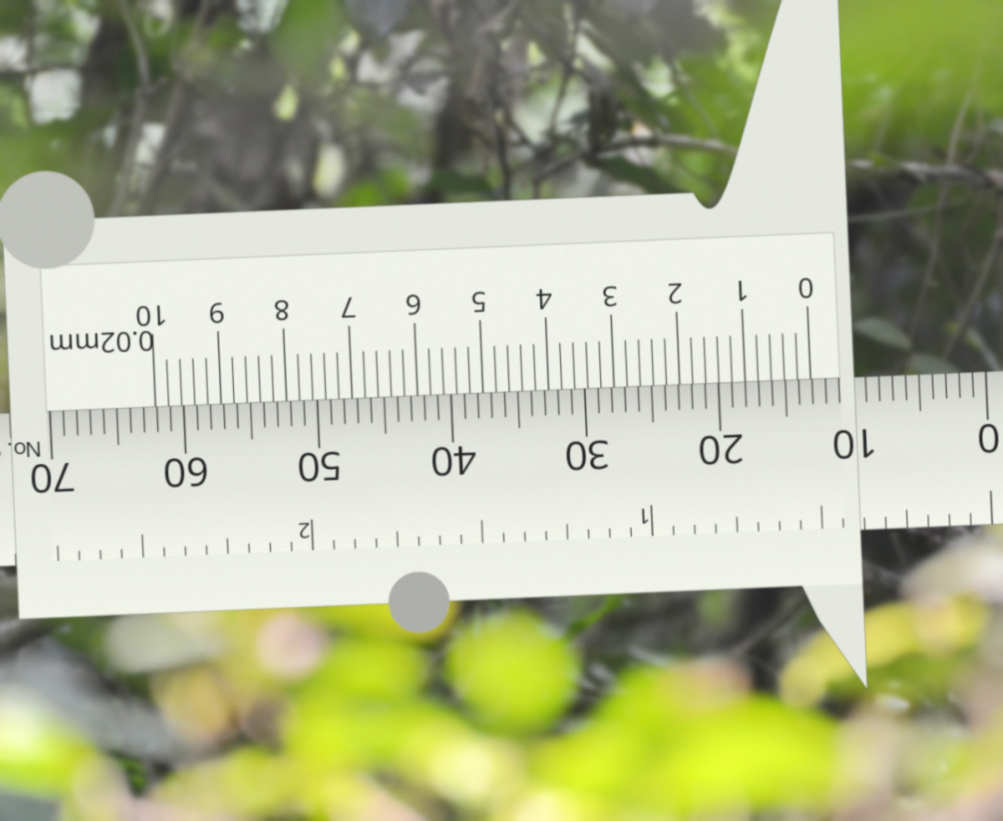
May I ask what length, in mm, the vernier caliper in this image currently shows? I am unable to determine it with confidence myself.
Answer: 13.1 mm
